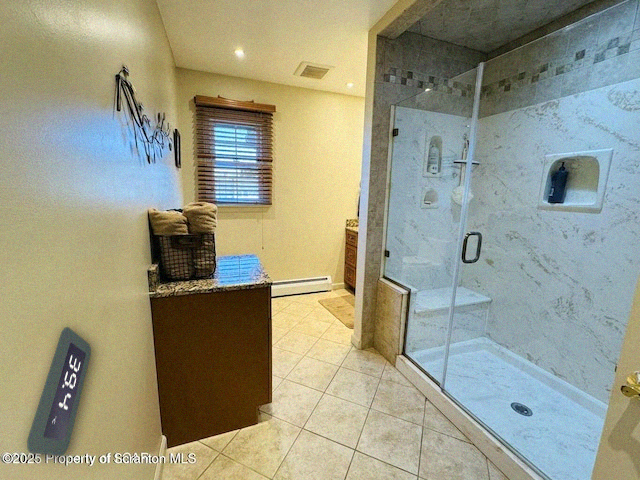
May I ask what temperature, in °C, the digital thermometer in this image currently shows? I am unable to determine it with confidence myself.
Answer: 39.4 °C
